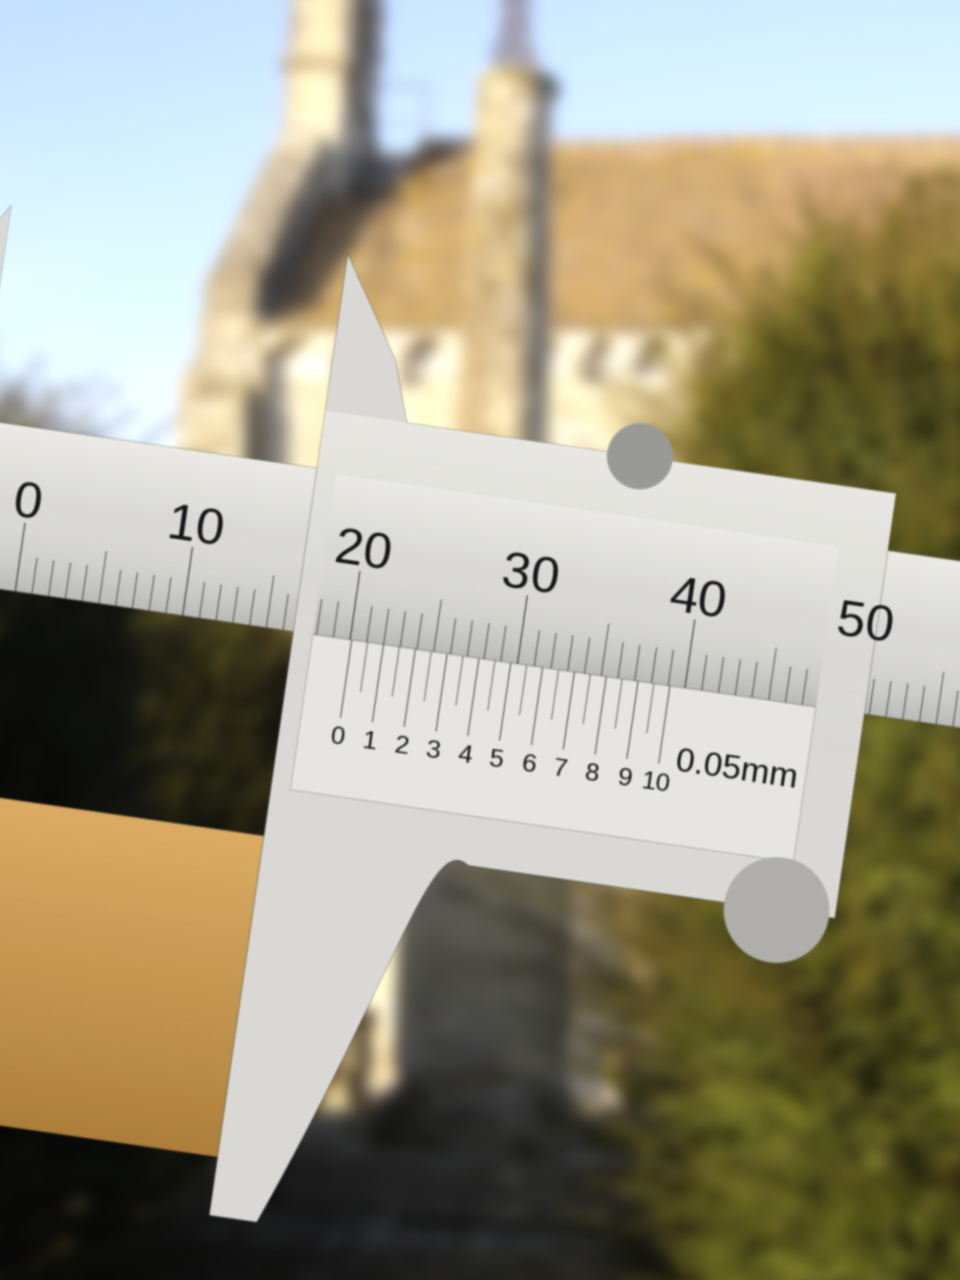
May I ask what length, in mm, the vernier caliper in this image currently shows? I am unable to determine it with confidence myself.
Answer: 20.1 mm
